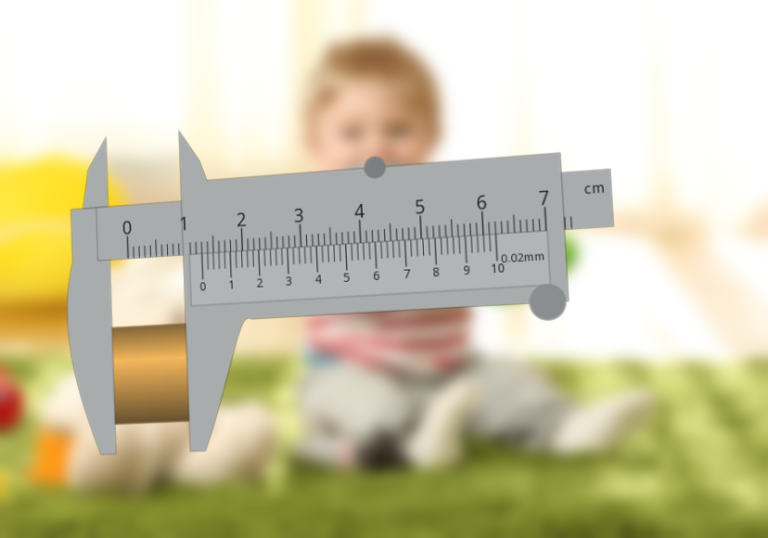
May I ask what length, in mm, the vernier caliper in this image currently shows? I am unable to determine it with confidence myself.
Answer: 13.0 mm
